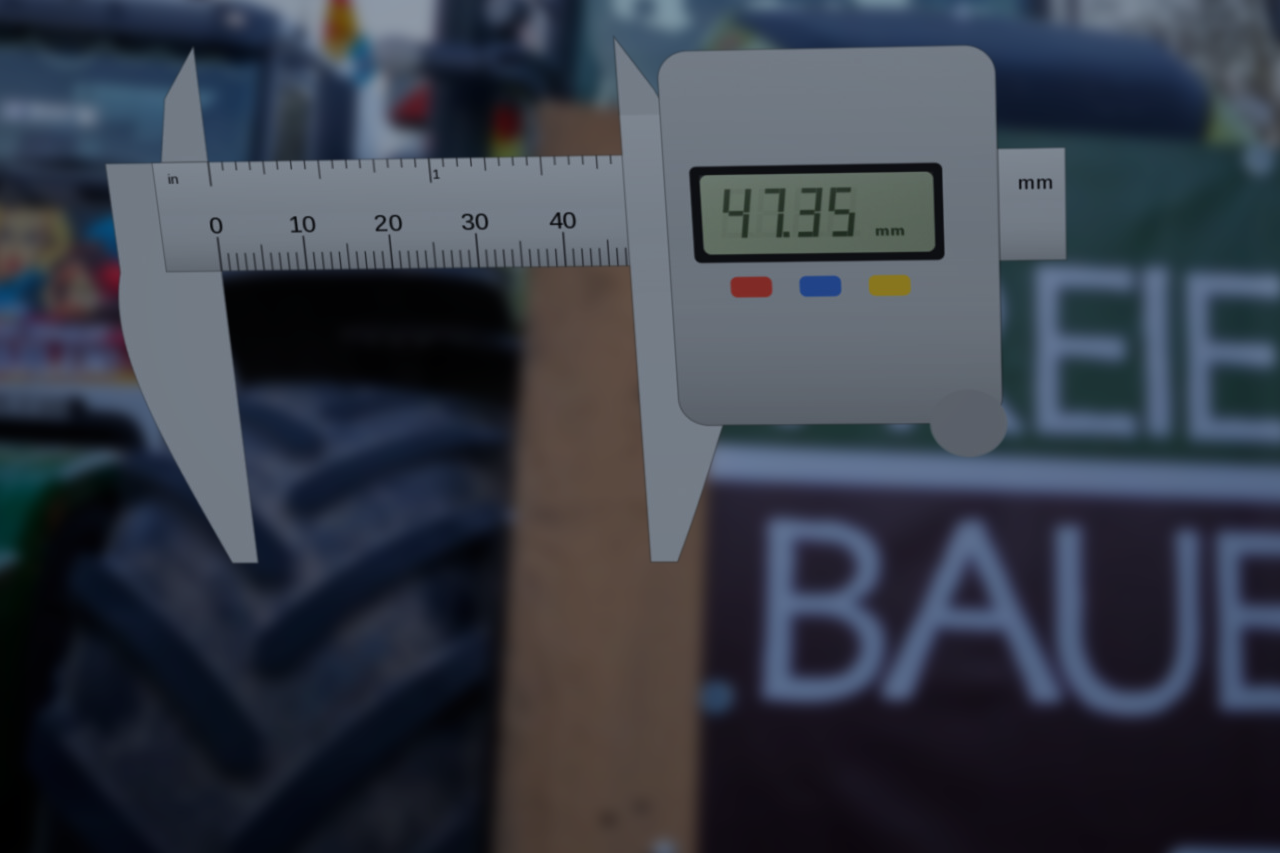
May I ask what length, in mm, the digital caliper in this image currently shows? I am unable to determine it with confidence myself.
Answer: 47.35 mm
